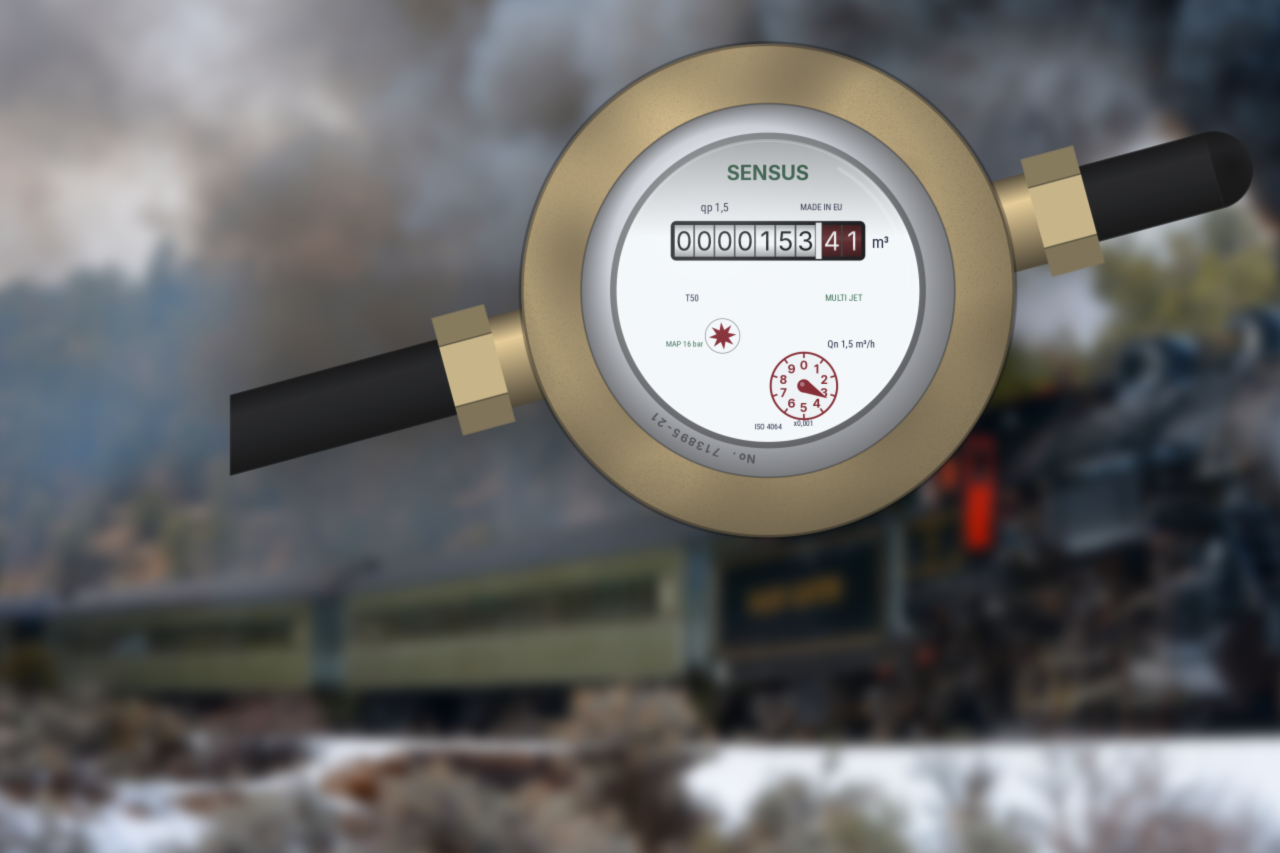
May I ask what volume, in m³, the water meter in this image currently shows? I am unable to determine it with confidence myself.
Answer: 153.413 m³
